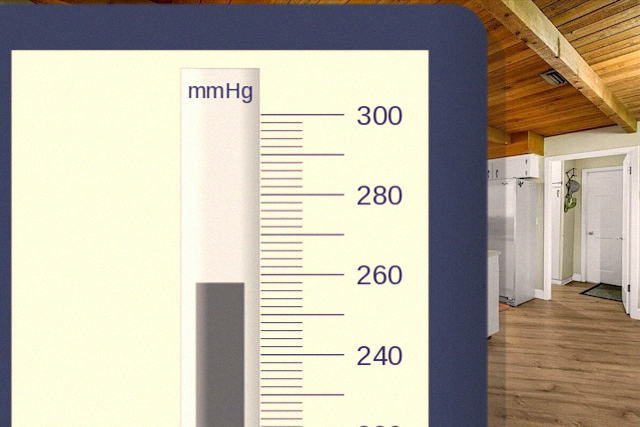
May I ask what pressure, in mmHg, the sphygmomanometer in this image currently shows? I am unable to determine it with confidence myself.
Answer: 258 mmHg
